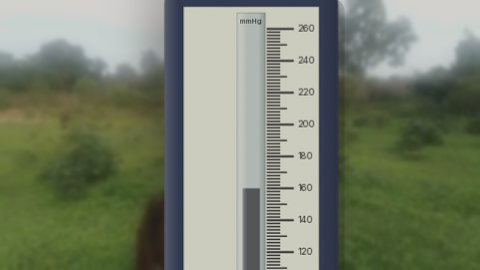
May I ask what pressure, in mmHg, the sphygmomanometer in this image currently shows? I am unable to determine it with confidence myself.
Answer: 160 mmHg
